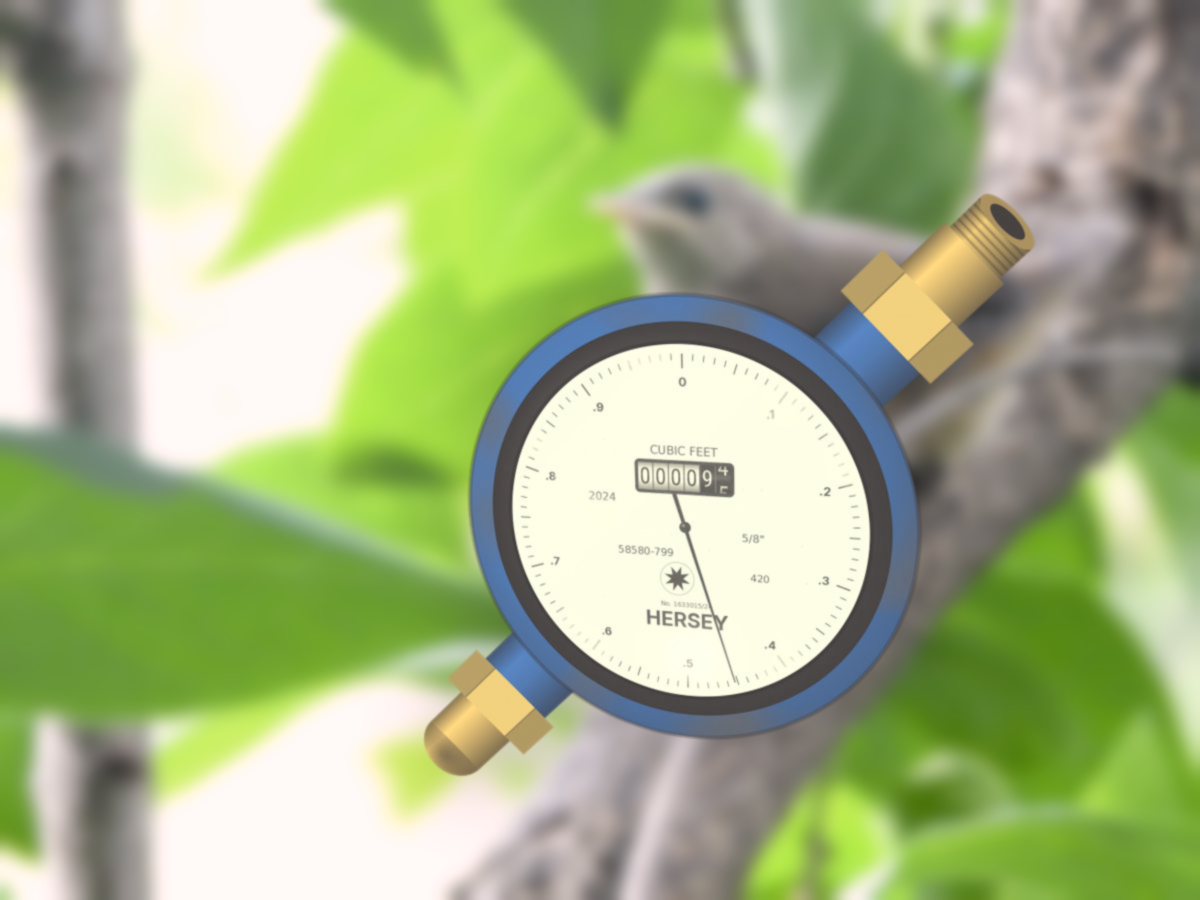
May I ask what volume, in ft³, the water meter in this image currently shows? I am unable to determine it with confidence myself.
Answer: 94.45 ft³
